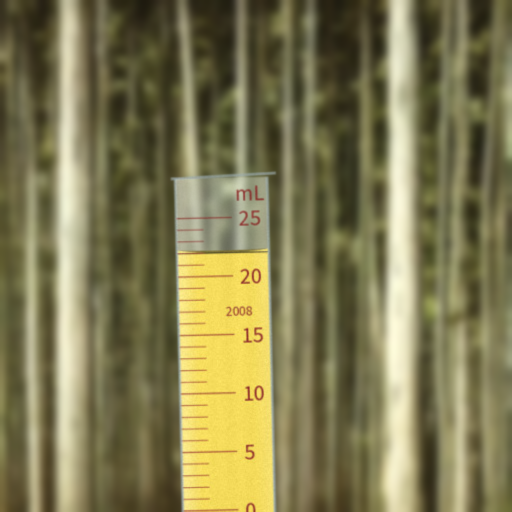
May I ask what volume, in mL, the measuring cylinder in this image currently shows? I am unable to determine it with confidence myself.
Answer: 22 mL
